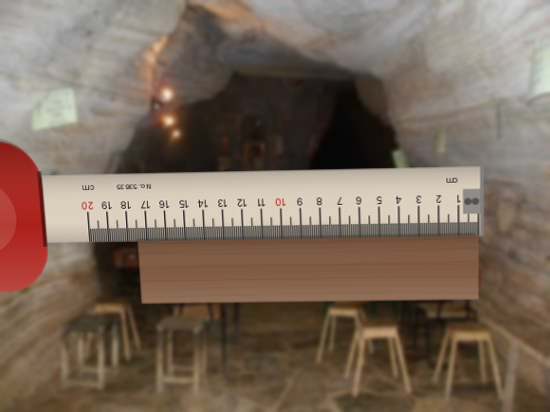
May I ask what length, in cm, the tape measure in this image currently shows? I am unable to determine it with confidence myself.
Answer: 17.5 cm
